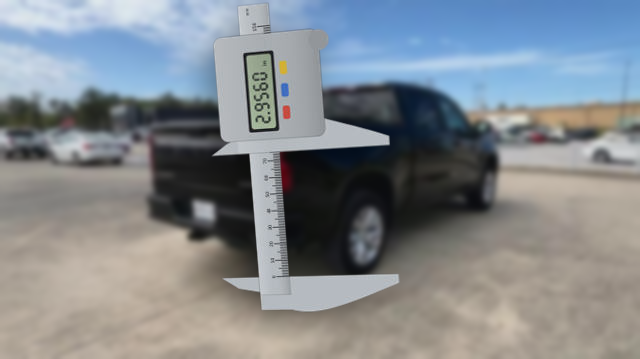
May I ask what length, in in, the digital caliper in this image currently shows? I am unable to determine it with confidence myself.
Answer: 2.9560 in
